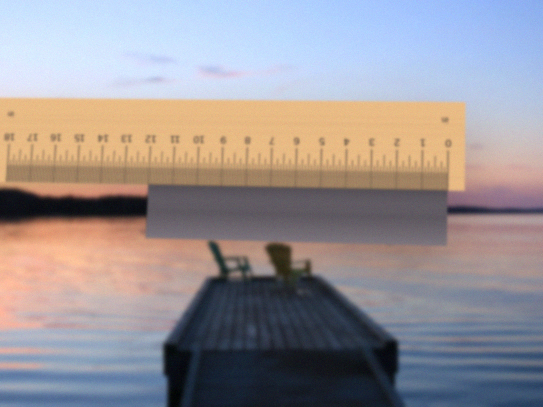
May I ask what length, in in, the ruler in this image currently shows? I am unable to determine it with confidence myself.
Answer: 12 in
